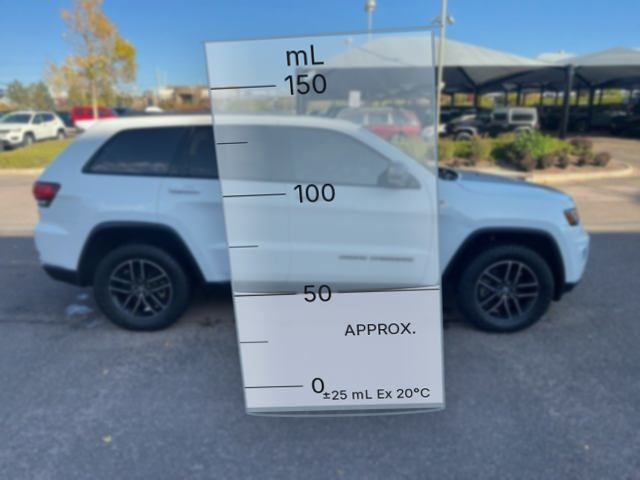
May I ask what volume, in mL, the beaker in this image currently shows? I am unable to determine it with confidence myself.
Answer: 50 mL
